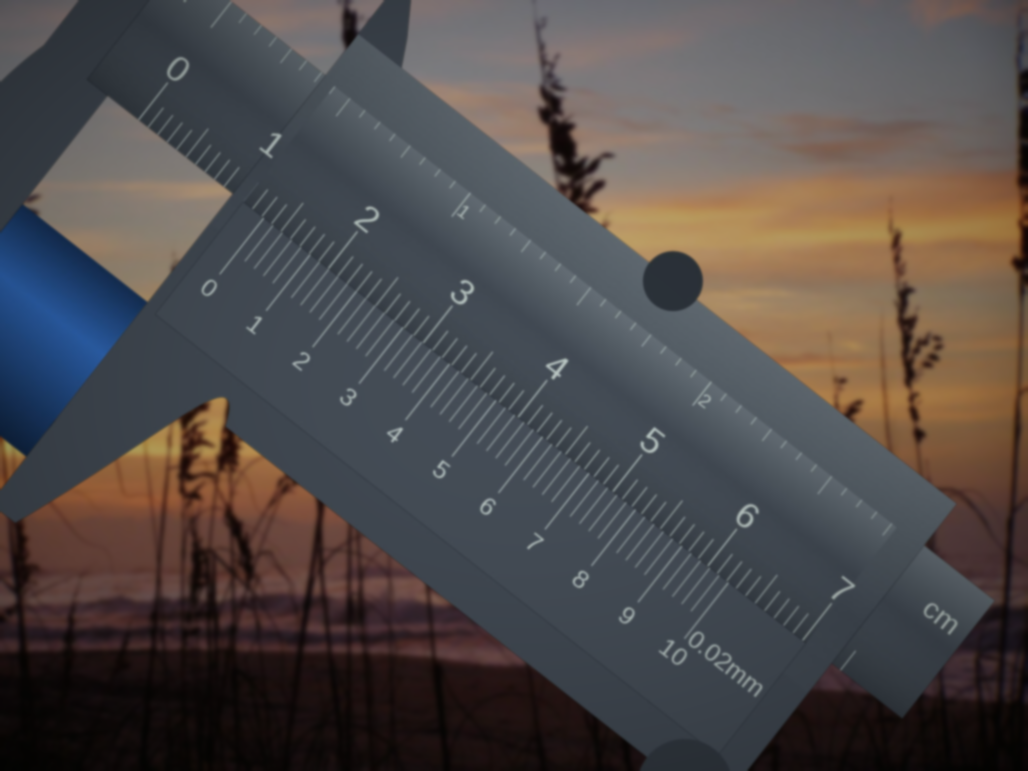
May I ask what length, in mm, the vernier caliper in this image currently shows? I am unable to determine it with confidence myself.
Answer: 13.2 mm
